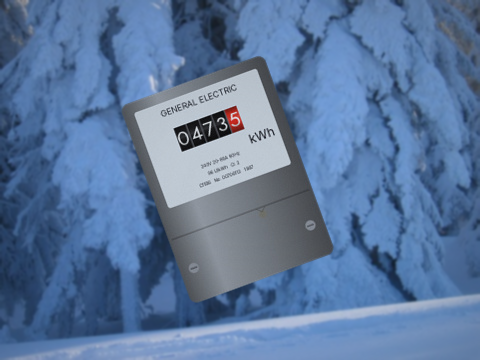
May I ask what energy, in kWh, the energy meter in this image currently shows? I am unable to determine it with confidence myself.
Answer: 473.5 kWh
